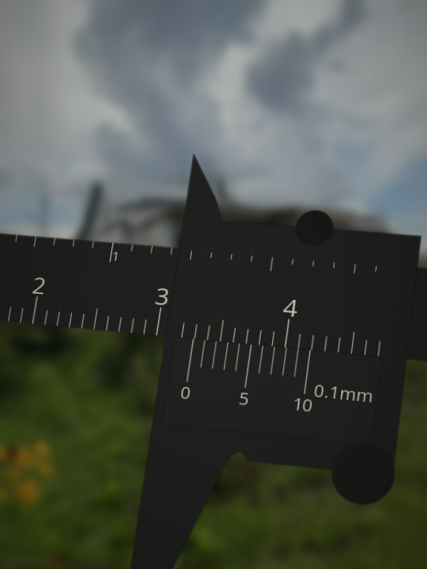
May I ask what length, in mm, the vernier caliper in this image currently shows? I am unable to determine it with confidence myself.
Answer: 32.9 mm
